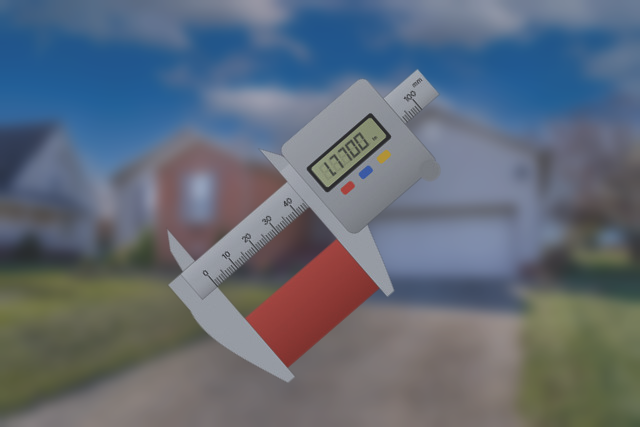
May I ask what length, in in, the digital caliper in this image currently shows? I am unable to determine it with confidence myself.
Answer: 1.7700 in
